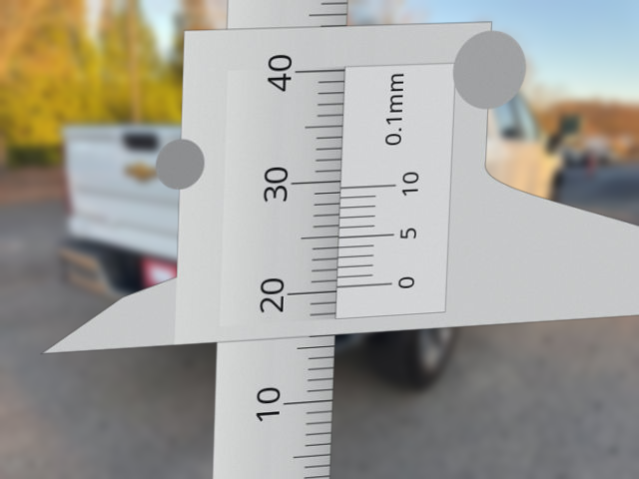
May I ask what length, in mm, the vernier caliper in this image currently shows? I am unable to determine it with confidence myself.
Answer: 20.4 mm
